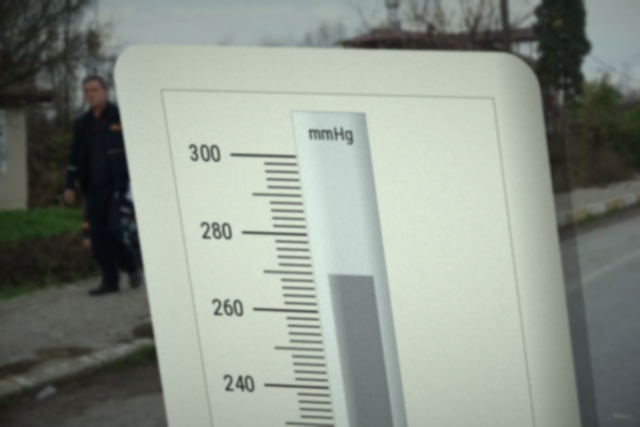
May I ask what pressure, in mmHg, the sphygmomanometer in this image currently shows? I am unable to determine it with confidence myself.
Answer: 270 mmHg
